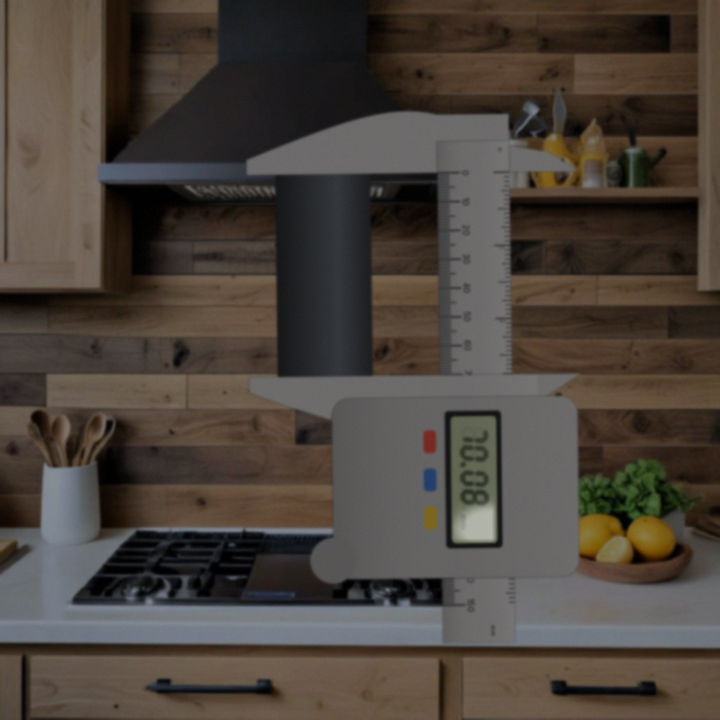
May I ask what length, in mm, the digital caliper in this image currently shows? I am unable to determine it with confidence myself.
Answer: 70.08 mm
